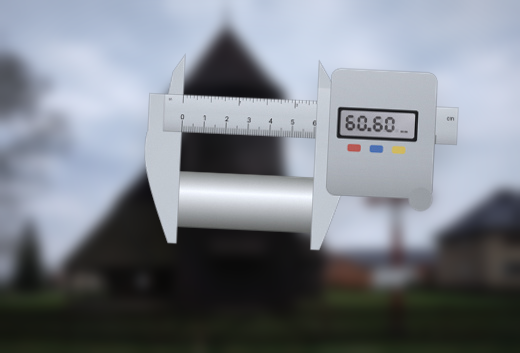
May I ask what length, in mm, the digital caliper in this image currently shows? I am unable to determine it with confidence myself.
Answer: 60.60 mm
